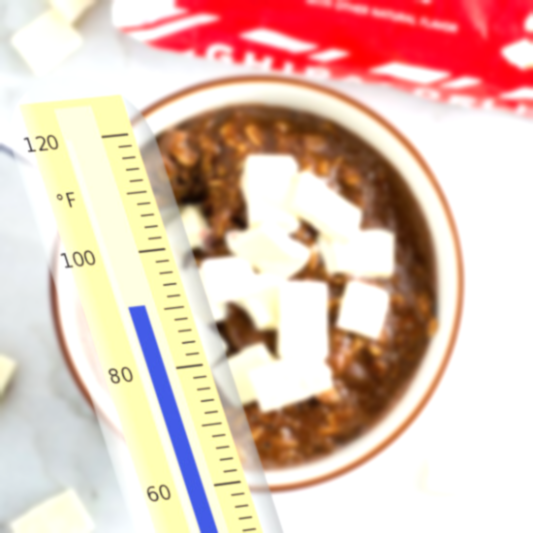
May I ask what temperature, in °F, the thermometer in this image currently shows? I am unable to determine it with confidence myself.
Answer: 91 °F
